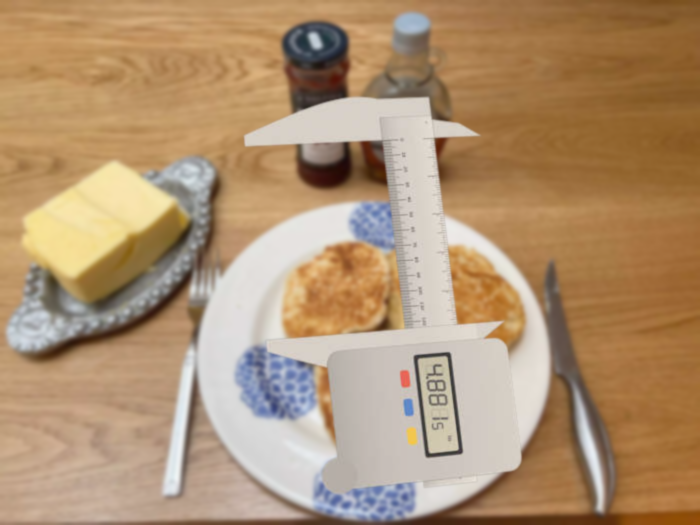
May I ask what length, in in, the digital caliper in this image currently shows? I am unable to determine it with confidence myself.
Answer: 4.8815 in
